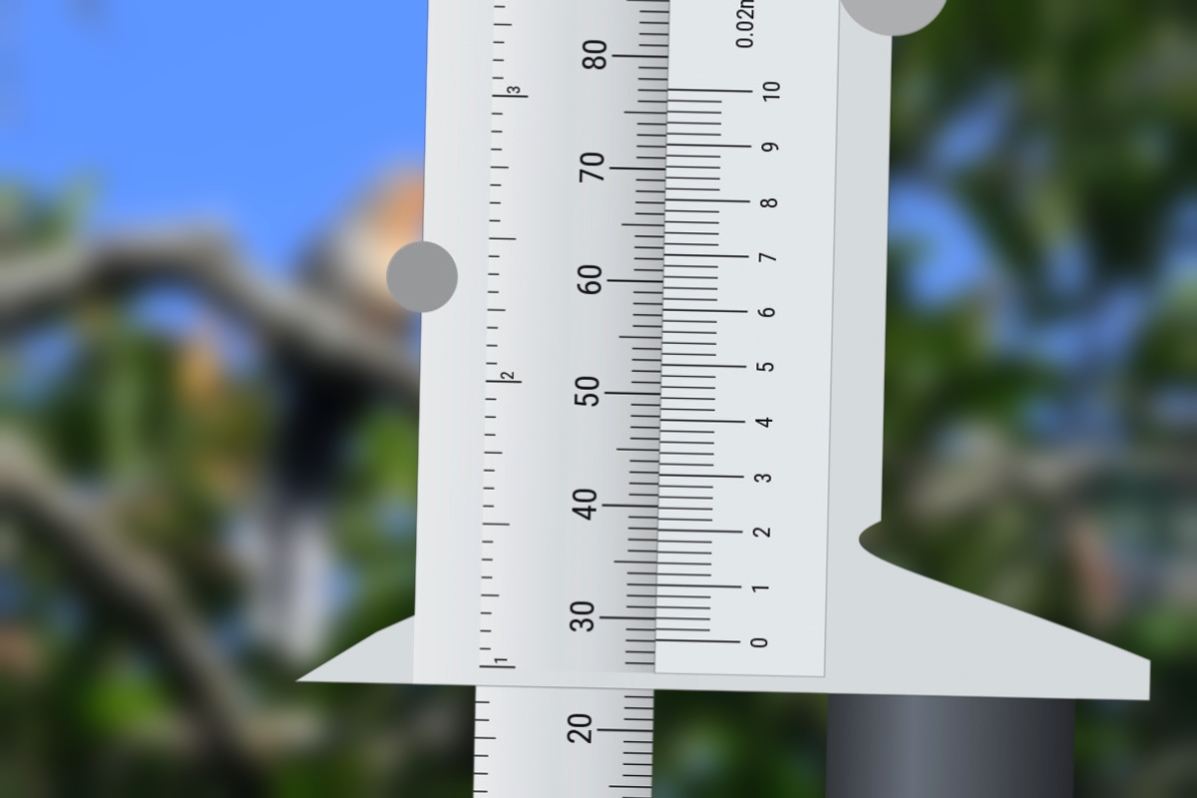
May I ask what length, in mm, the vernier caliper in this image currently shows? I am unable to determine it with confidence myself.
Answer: 28.1 mm
